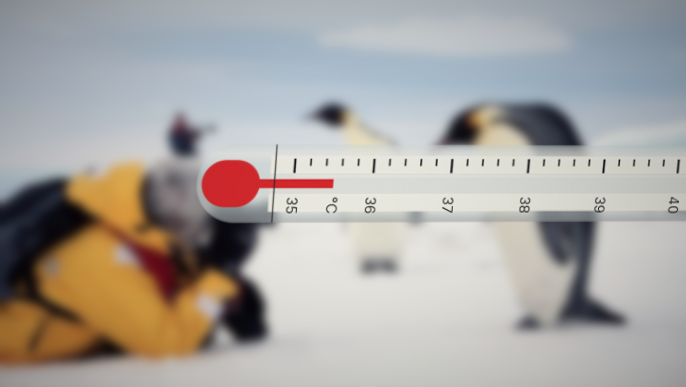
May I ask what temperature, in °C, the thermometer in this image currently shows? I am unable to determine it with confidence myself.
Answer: 35.5 °C
